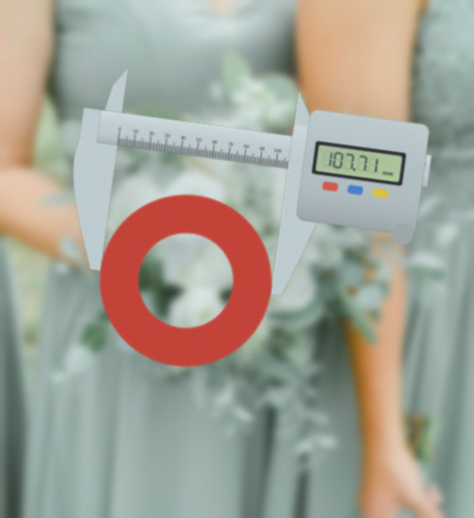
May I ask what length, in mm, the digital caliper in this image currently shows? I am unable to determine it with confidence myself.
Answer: 107.71 mm
